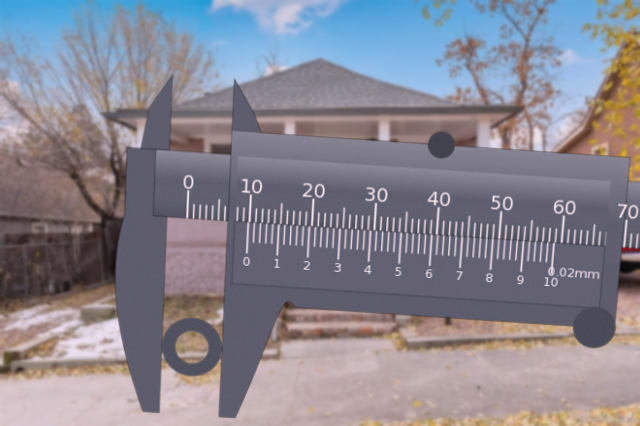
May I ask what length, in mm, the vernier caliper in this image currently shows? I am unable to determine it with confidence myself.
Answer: 9.8 mm
